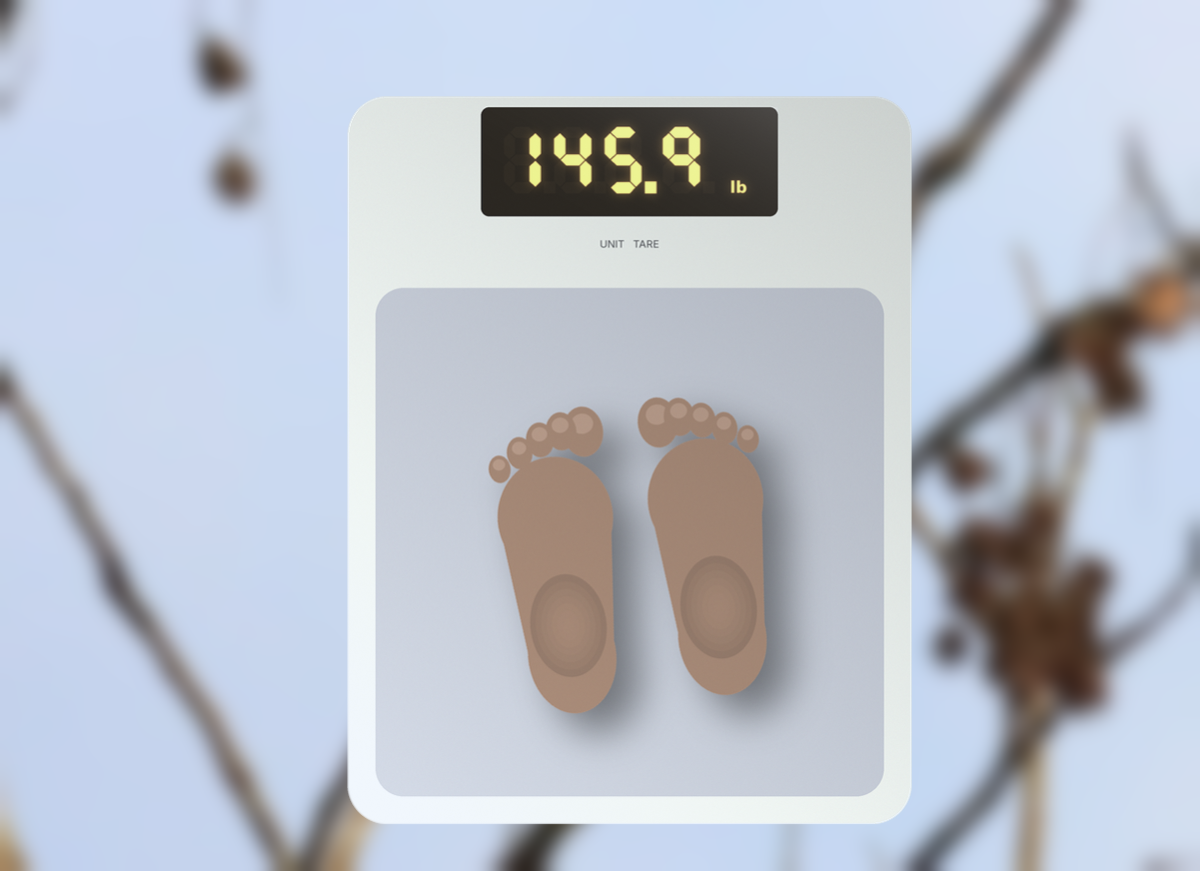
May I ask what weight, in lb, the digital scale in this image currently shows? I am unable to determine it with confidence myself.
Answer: 145.9 lb
